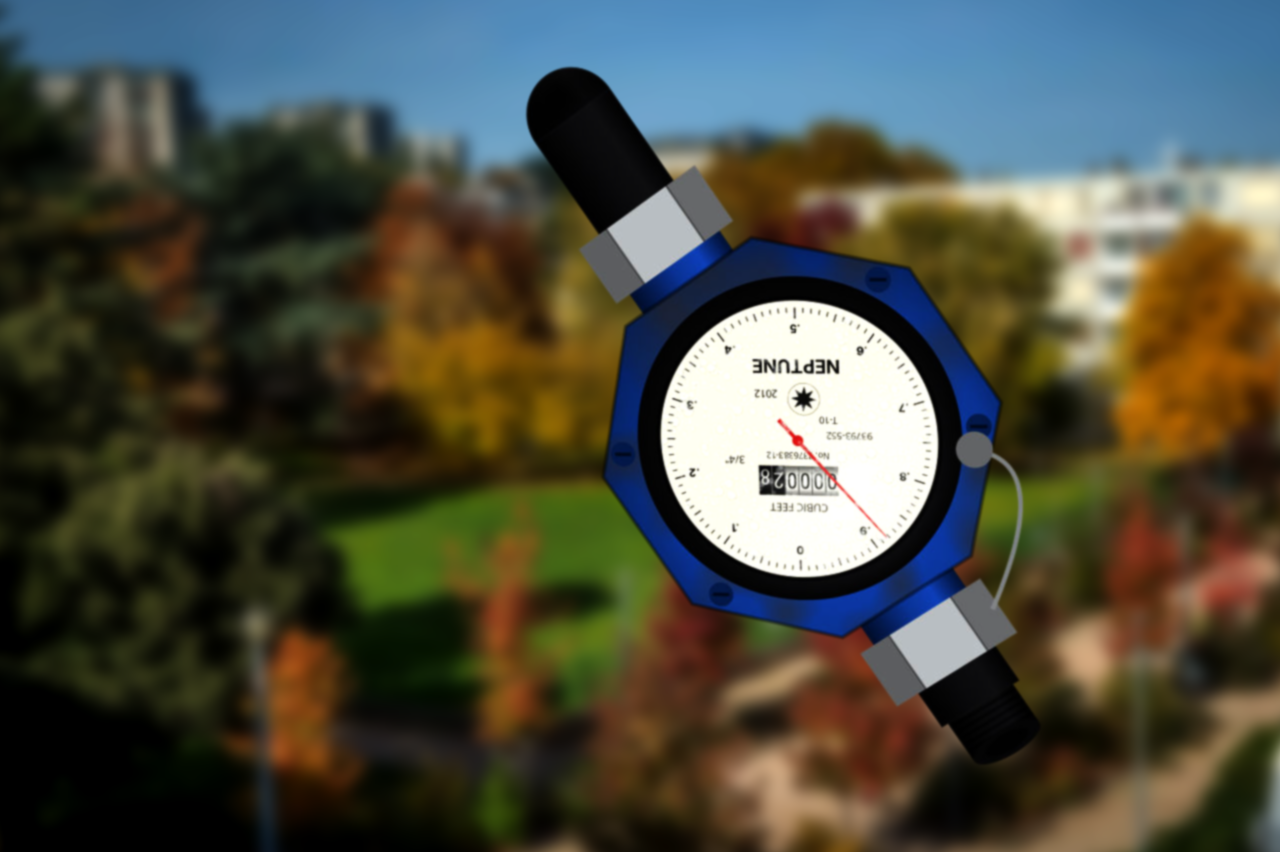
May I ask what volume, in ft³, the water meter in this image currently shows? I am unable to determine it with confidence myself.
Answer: 27.88 ft³
